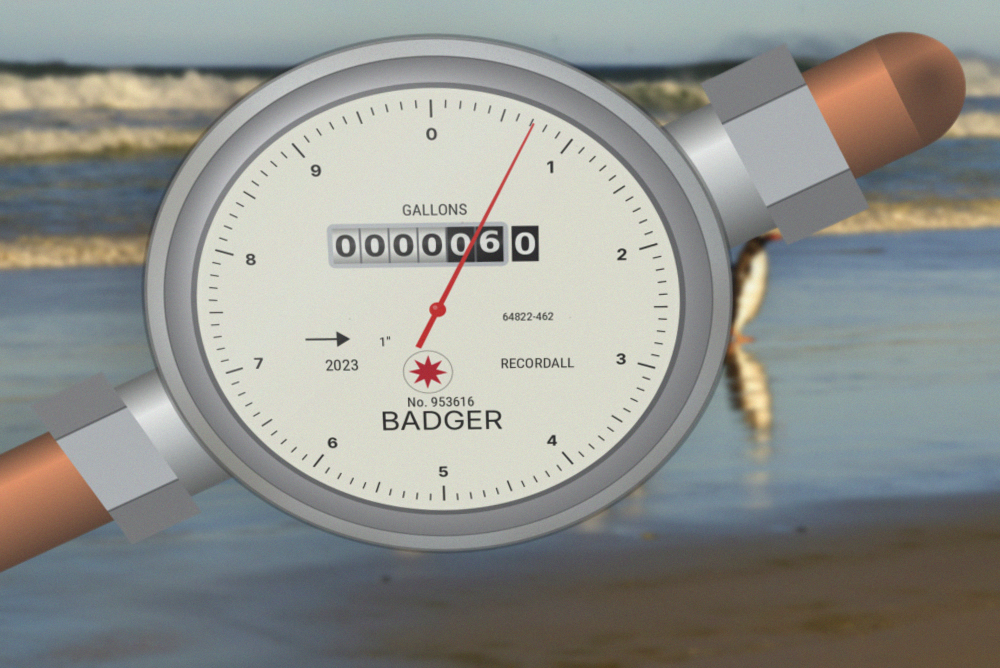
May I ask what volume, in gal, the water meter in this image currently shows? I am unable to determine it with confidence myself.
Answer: 60.7 gal
